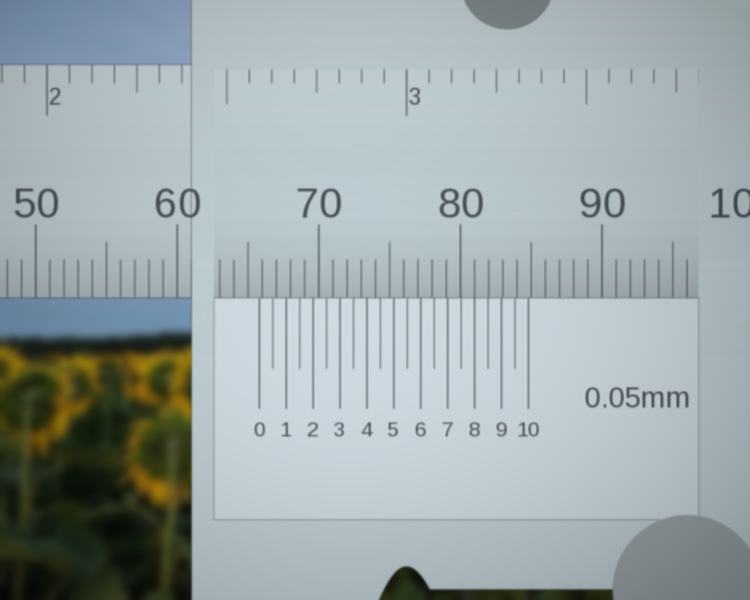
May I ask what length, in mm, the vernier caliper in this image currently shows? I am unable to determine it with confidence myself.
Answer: 65.8 mm
